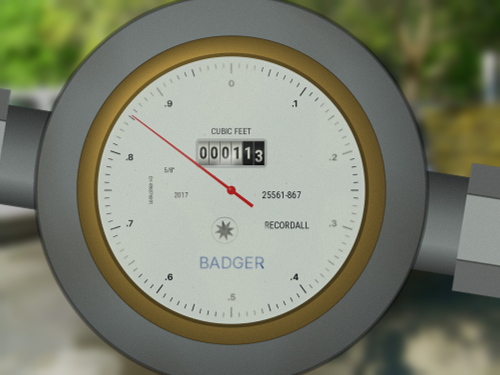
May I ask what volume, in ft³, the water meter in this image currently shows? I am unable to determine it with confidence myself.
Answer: 112.85 ft³
